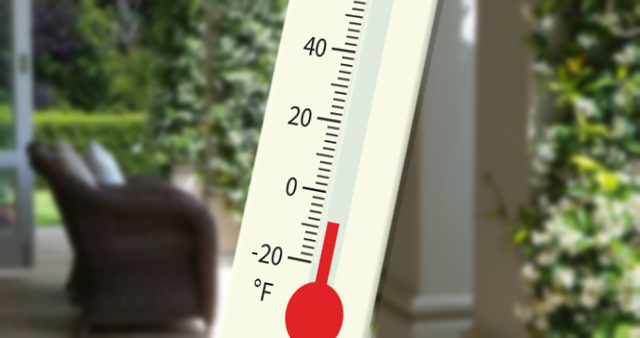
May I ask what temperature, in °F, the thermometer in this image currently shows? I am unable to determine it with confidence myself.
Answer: -8 °F
